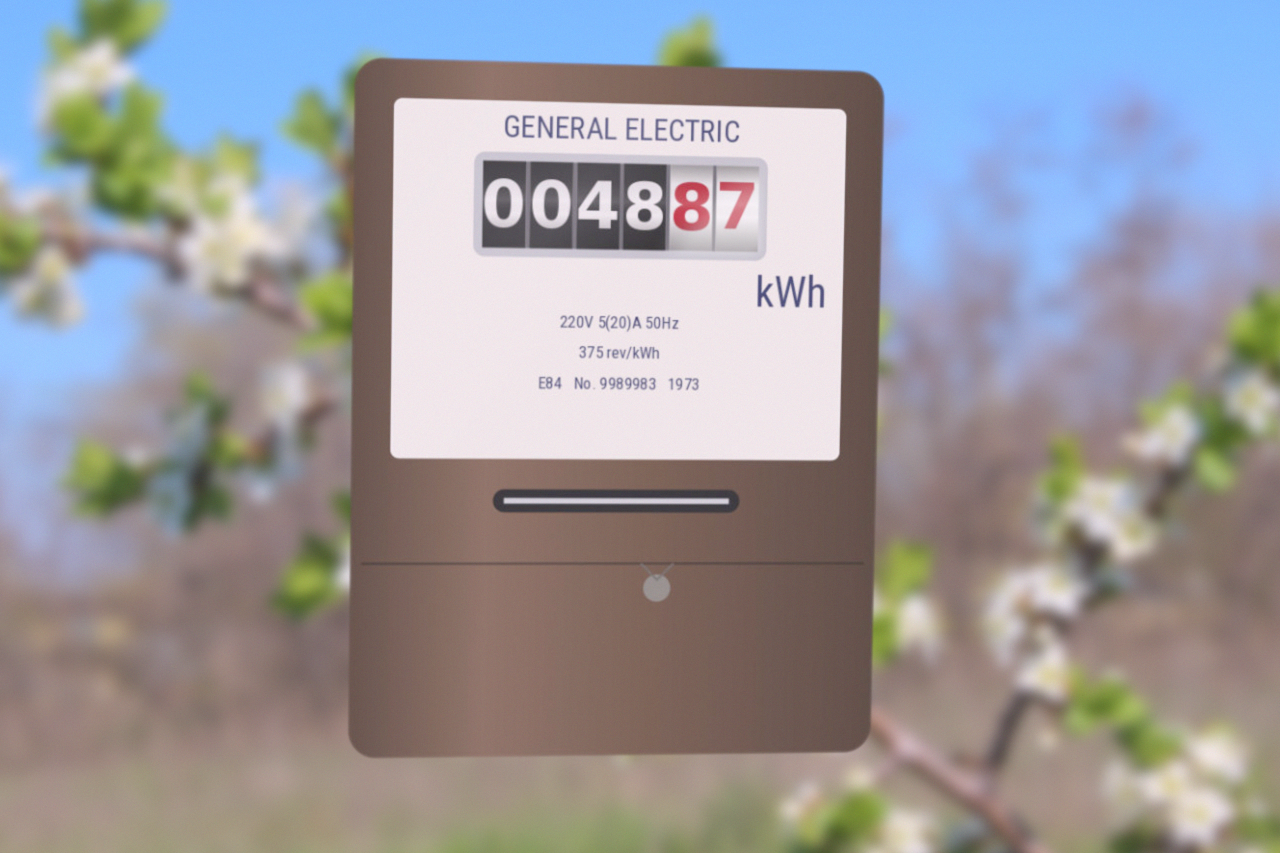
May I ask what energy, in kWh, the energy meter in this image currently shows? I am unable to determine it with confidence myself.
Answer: 48.87 kWh
